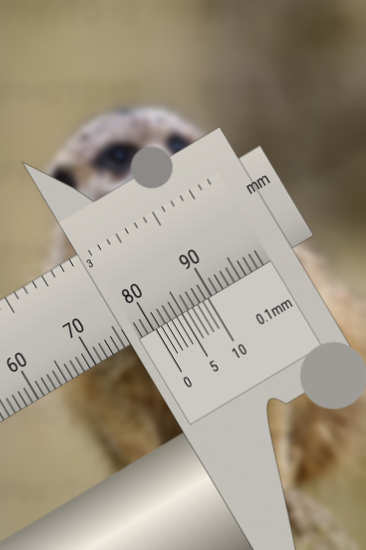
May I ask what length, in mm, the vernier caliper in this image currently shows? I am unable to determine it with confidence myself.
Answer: 80.4 mm
